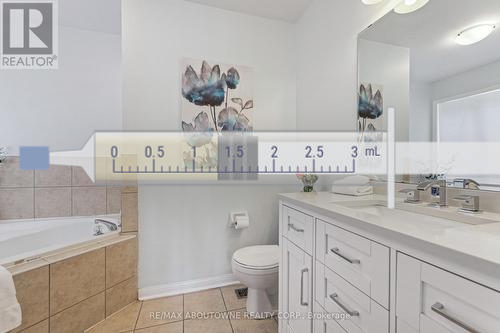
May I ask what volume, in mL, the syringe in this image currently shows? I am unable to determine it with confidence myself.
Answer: 1.3 mL
